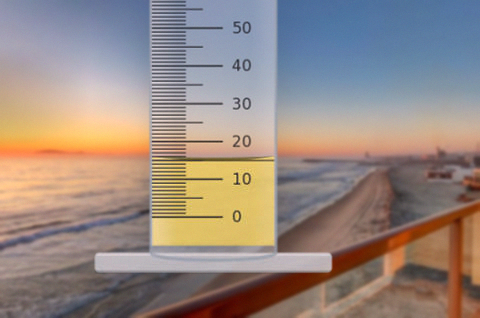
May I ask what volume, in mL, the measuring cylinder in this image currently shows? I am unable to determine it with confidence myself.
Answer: 15 mL
